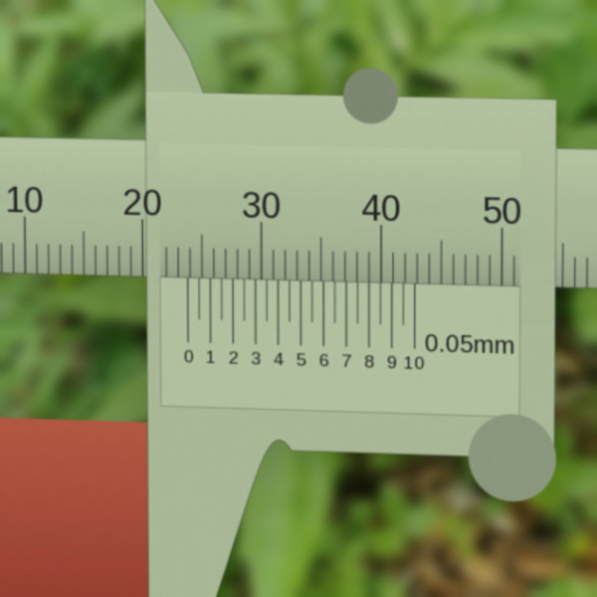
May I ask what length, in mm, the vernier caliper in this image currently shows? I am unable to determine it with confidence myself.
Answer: 23.8 mm
